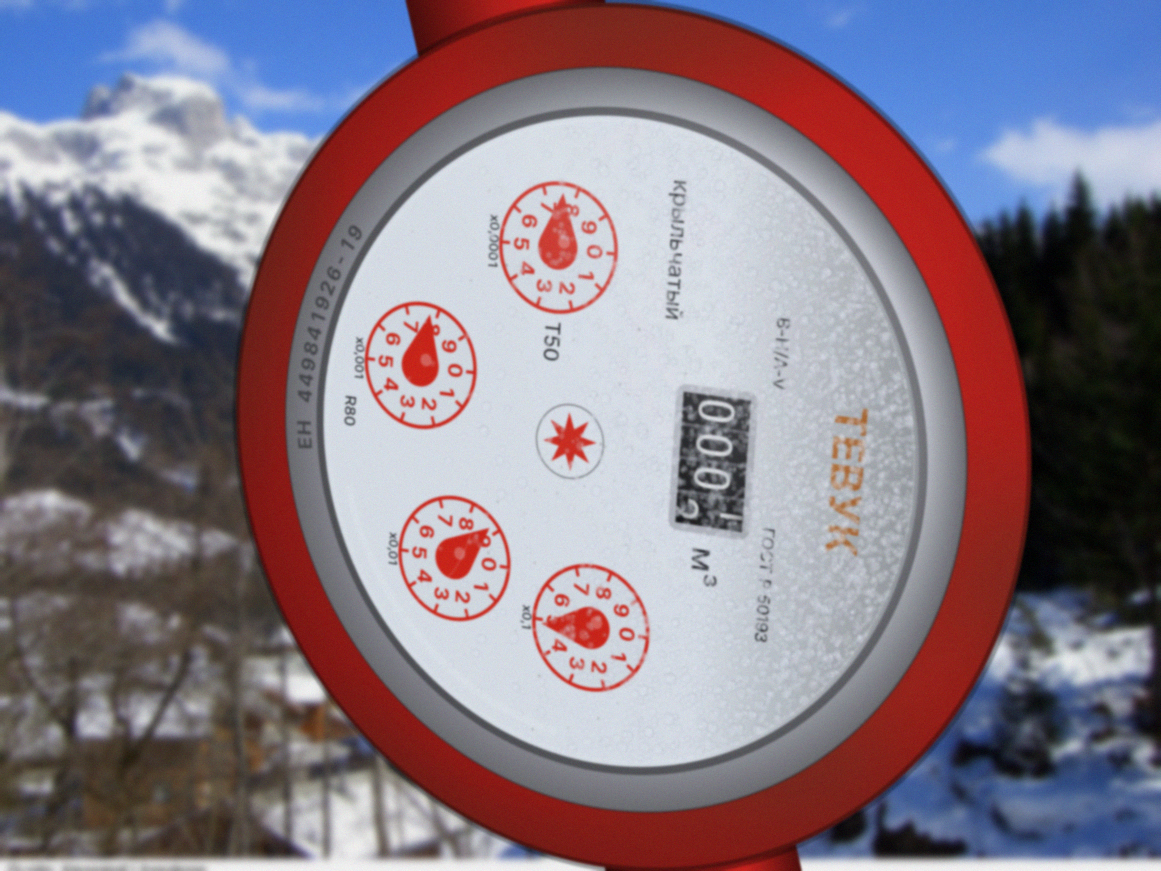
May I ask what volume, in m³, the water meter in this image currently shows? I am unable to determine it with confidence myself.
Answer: 1.4877 m³
